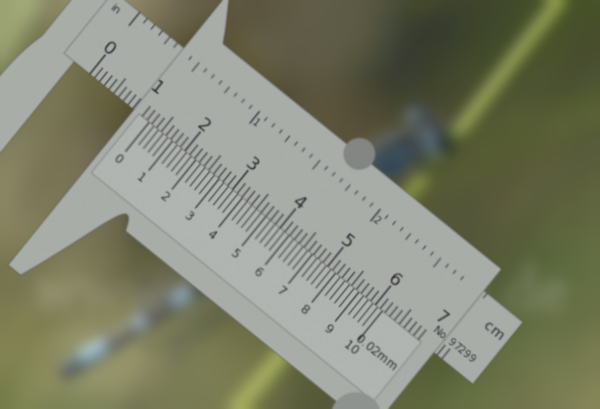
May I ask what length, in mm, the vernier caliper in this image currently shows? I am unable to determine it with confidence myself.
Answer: 12.5 mm
